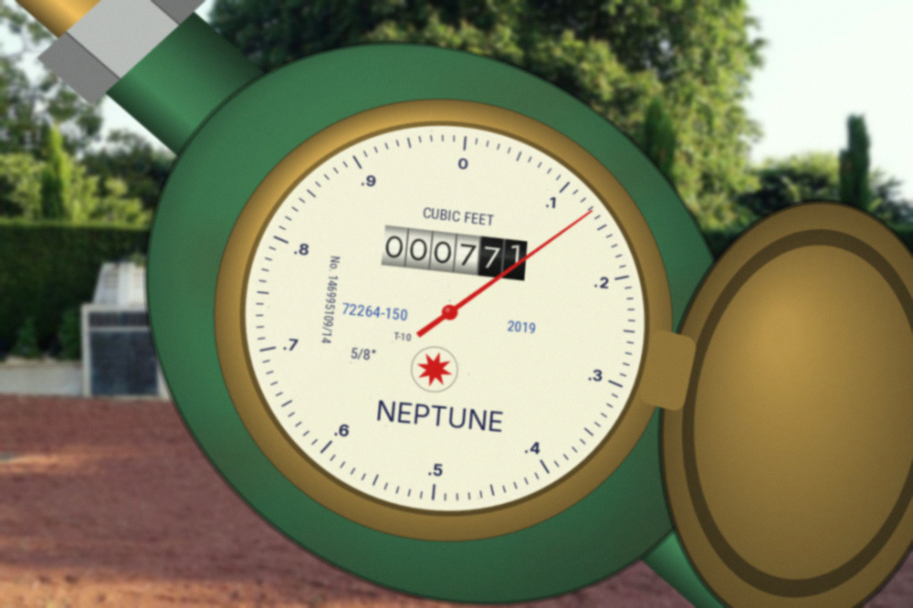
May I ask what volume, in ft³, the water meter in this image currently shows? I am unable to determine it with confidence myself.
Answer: 771.13 ft³
